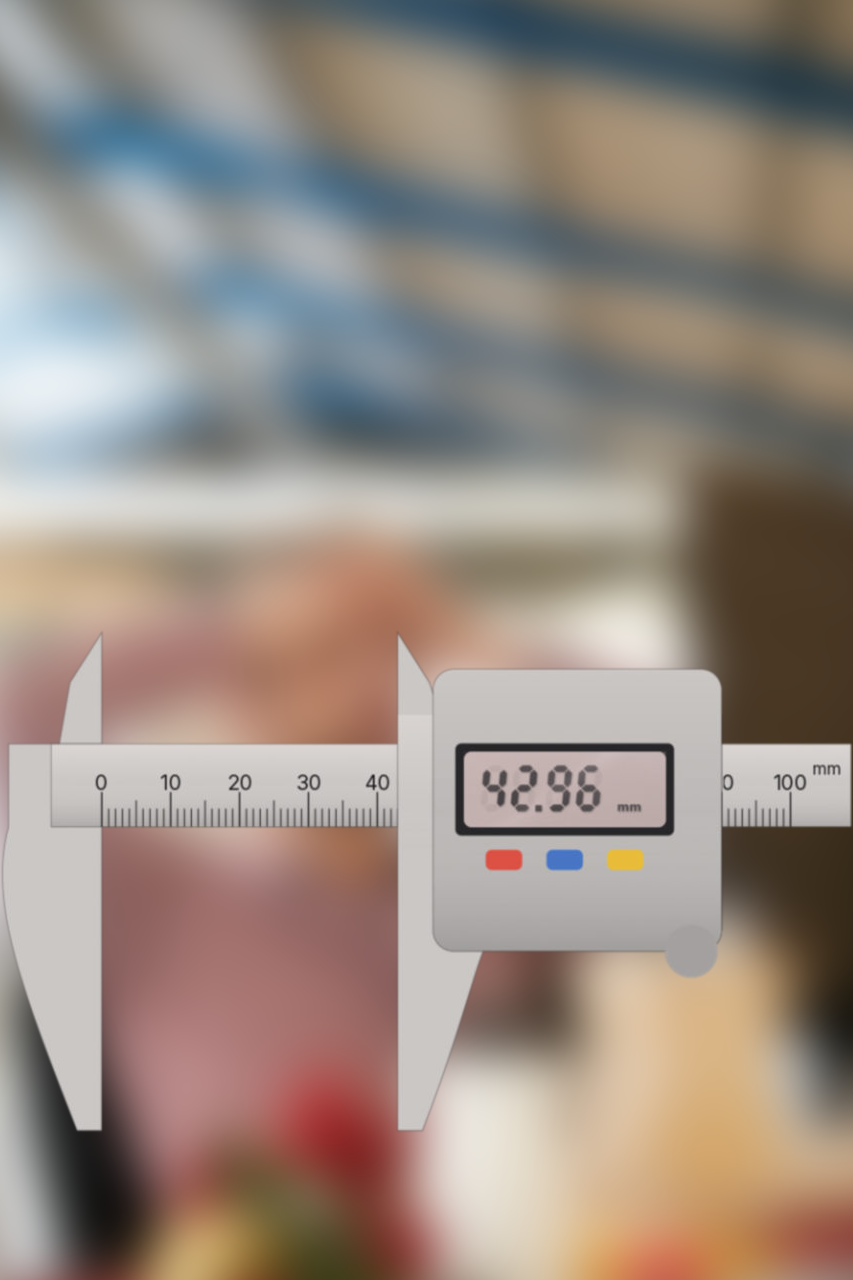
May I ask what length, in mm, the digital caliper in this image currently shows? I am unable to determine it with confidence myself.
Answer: 42.96 mm
